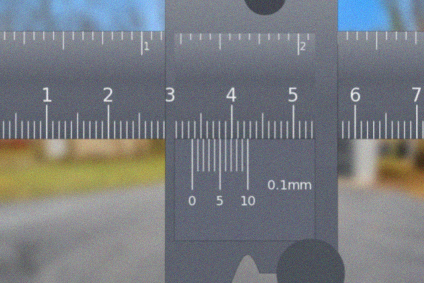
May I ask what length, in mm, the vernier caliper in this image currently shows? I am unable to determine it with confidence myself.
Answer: 33.6 mm
